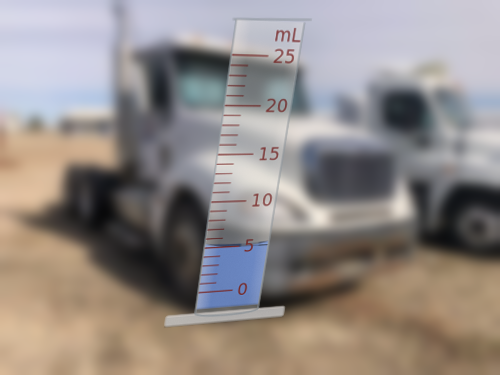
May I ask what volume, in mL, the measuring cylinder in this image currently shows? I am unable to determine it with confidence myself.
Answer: 5 mL
